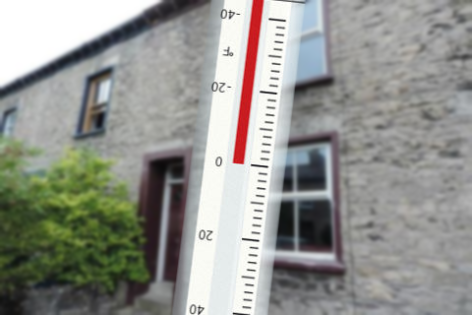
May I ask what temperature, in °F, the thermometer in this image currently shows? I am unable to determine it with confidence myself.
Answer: 0 °F
